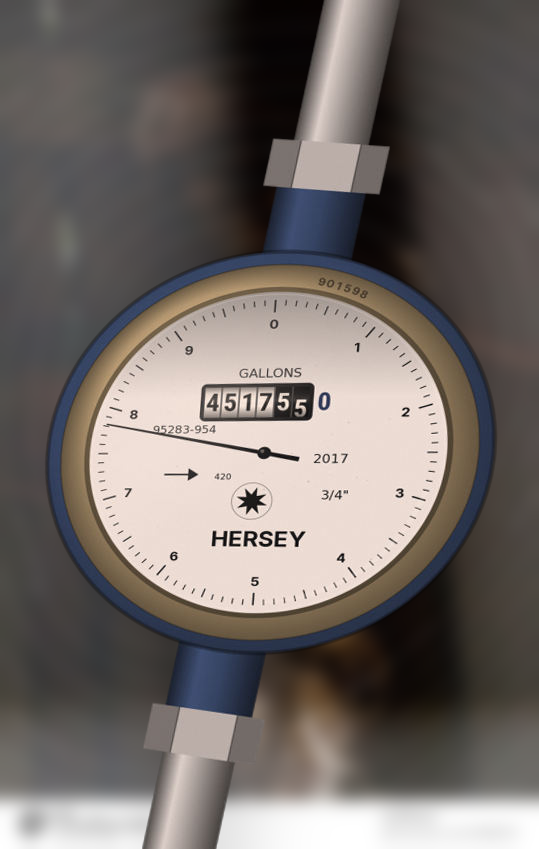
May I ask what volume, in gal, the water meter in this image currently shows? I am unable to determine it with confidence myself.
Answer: 4517547.8 gal
